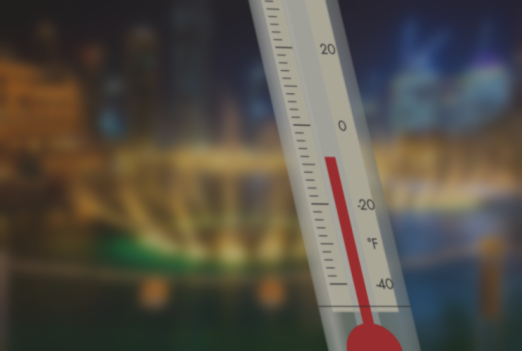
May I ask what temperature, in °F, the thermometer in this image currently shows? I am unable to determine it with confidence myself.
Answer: -8 °F
